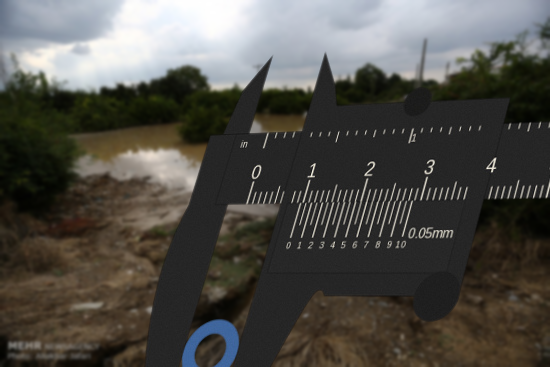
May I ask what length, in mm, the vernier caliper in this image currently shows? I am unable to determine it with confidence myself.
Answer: 9.6 mm
